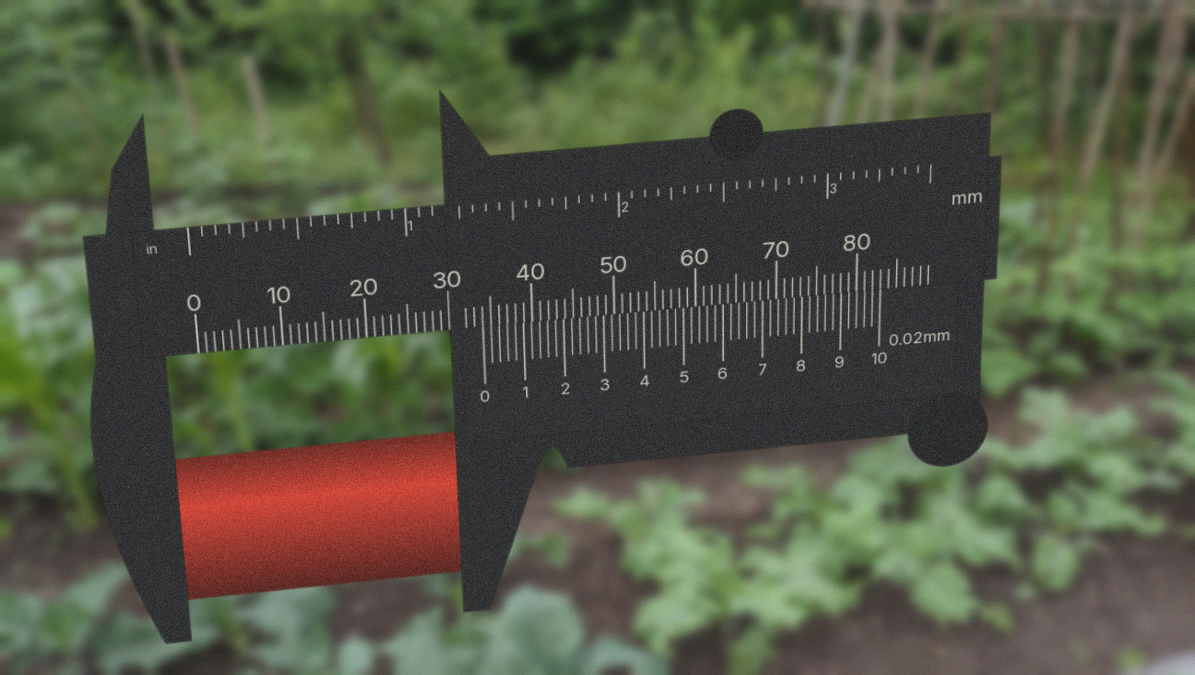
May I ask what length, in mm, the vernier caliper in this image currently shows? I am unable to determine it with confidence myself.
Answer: 34.0 mm
